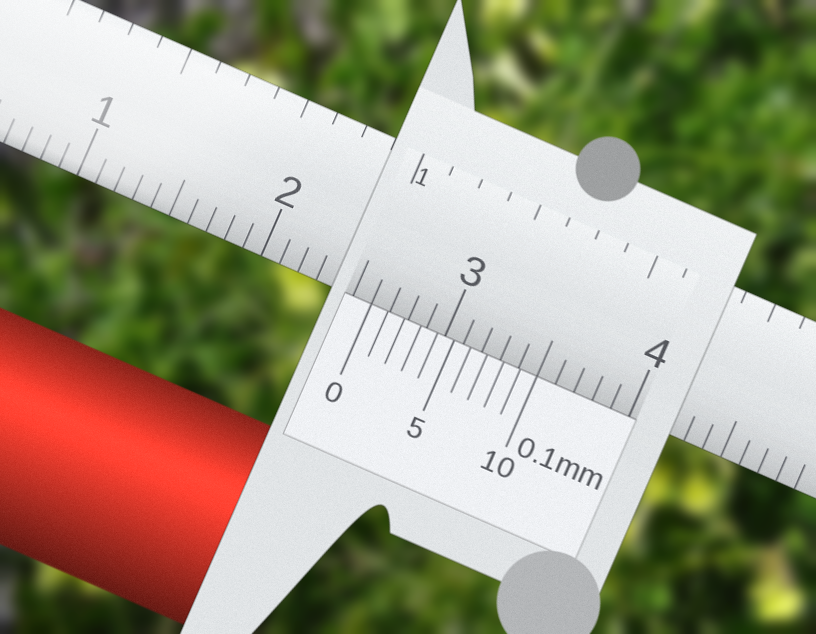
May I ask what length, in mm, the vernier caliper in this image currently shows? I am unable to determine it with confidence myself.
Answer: 26.0 mm
